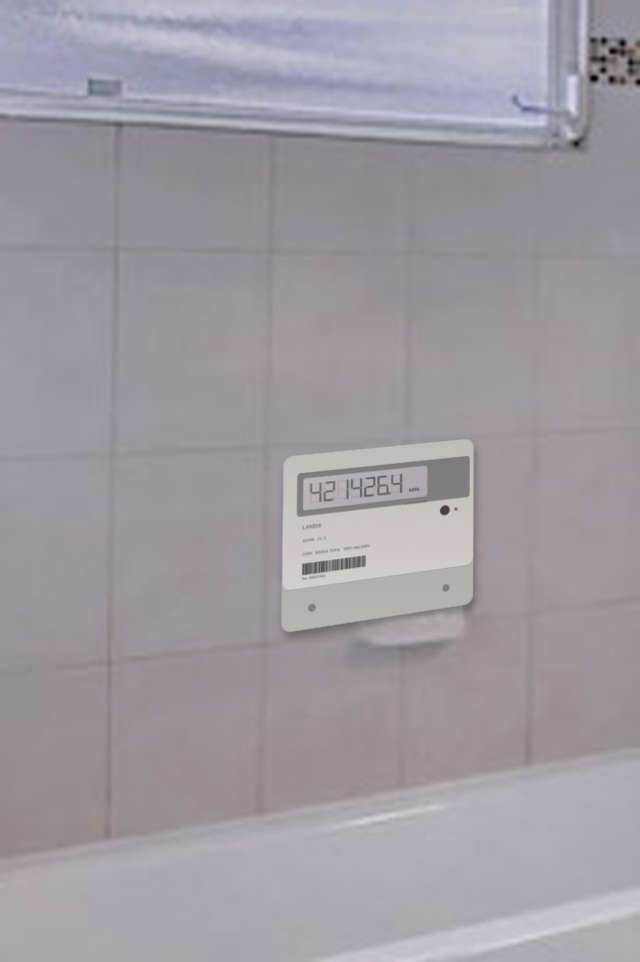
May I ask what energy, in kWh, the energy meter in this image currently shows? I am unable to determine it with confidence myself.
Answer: 421426.4 kWh
